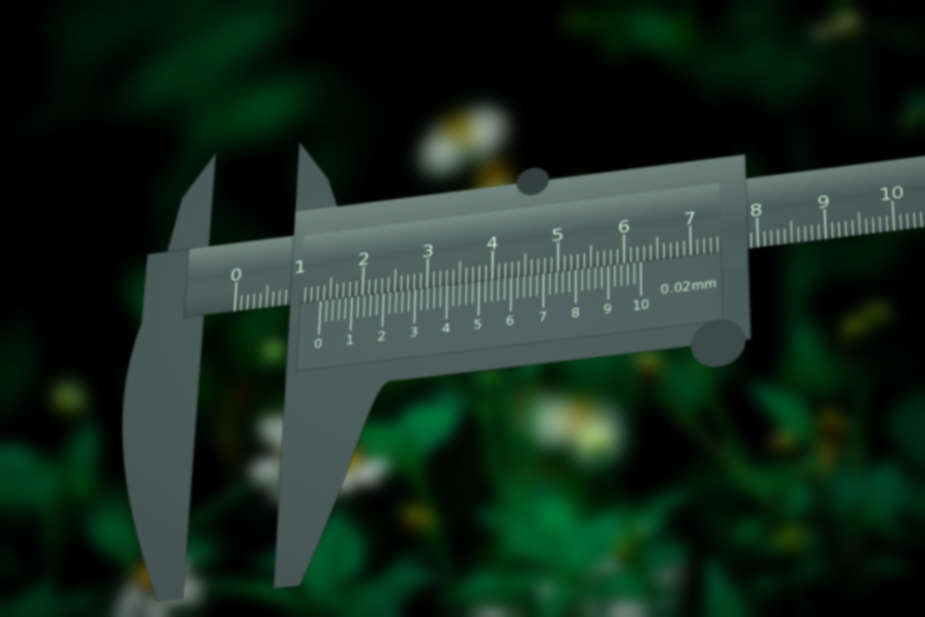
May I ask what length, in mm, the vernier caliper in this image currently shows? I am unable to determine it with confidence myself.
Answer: 13.5 mm
